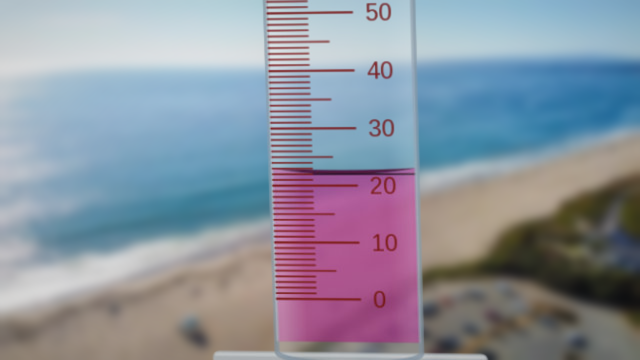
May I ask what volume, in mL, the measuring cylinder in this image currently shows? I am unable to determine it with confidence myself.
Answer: 22 mL
